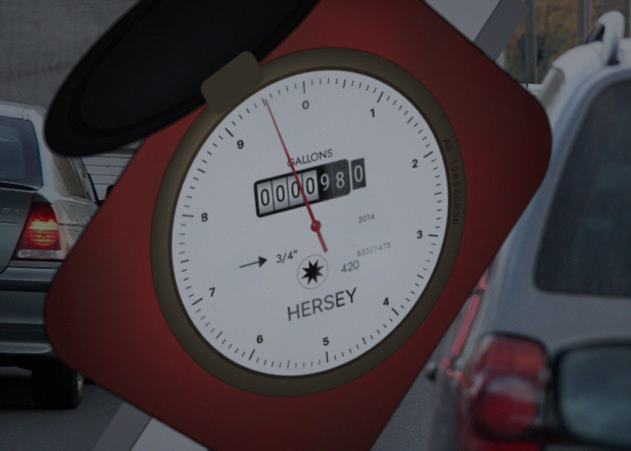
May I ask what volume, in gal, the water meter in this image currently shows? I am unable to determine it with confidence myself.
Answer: 979.5 gal
